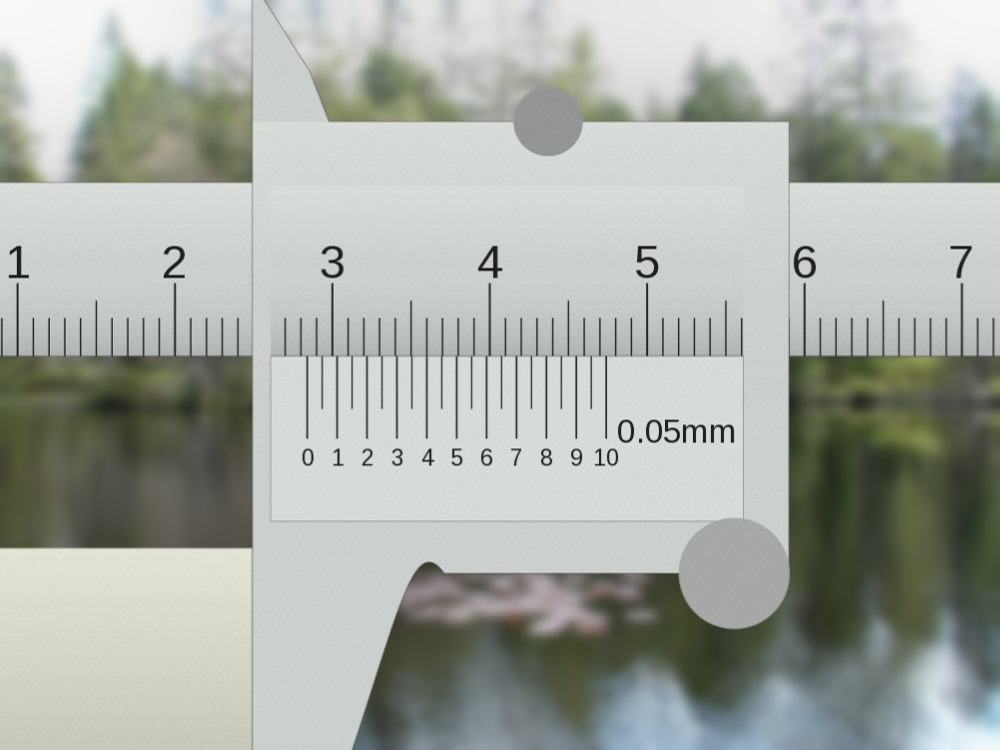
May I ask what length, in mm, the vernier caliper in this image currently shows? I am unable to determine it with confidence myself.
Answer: 28.4 mm
